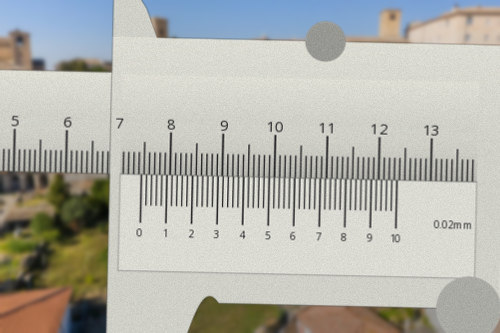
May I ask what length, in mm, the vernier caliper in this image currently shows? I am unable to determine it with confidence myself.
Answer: 74.5 mm
